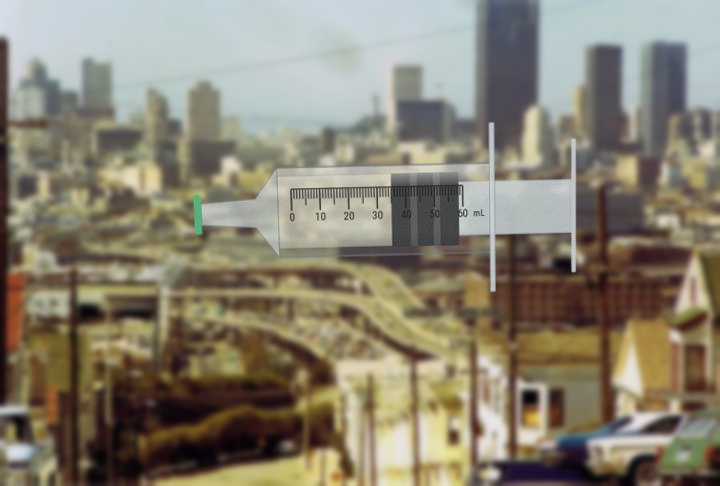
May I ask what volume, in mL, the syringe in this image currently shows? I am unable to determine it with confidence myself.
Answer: 35 mL
